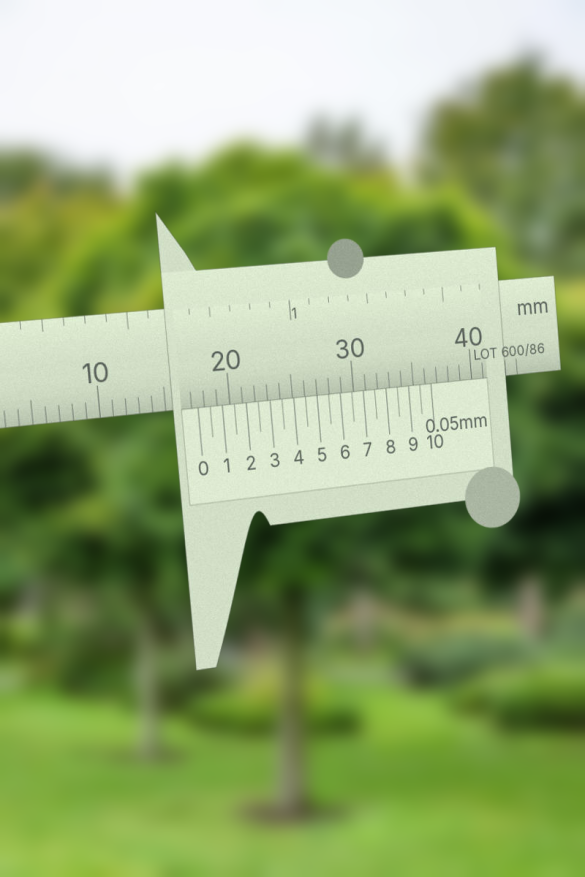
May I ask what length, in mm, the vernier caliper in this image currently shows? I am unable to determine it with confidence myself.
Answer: 17.5 mm
